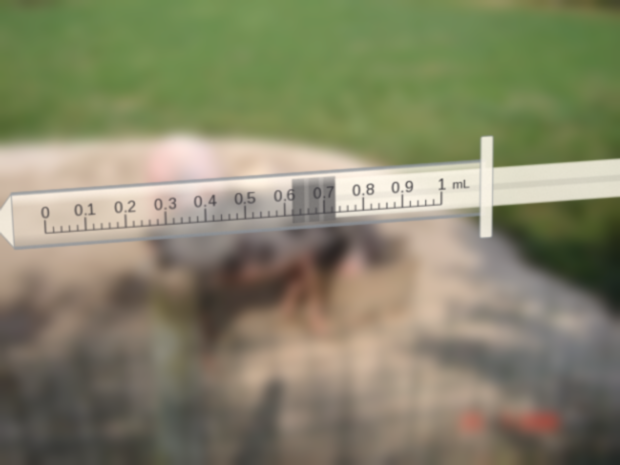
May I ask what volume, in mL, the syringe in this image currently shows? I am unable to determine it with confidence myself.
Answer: 0.62 mL
